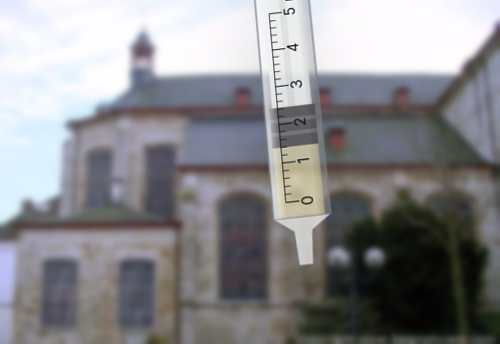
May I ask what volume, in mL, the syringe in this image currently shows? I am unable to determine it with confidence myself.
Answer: 1.4 mL
